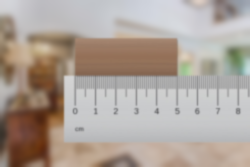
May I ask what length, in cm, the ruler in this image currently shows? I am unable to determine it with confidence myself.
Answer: 5 cm
